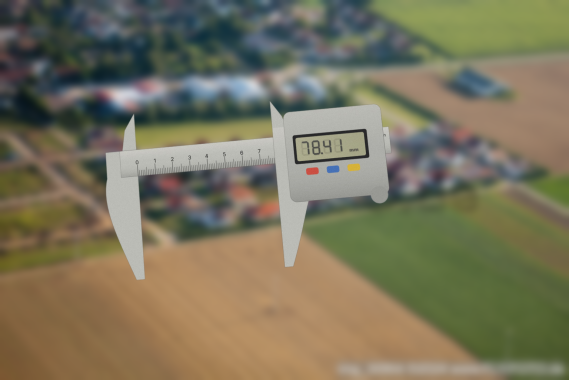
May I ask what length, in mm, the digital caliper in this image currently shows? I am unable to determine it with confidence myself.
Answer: 78.41 mm
